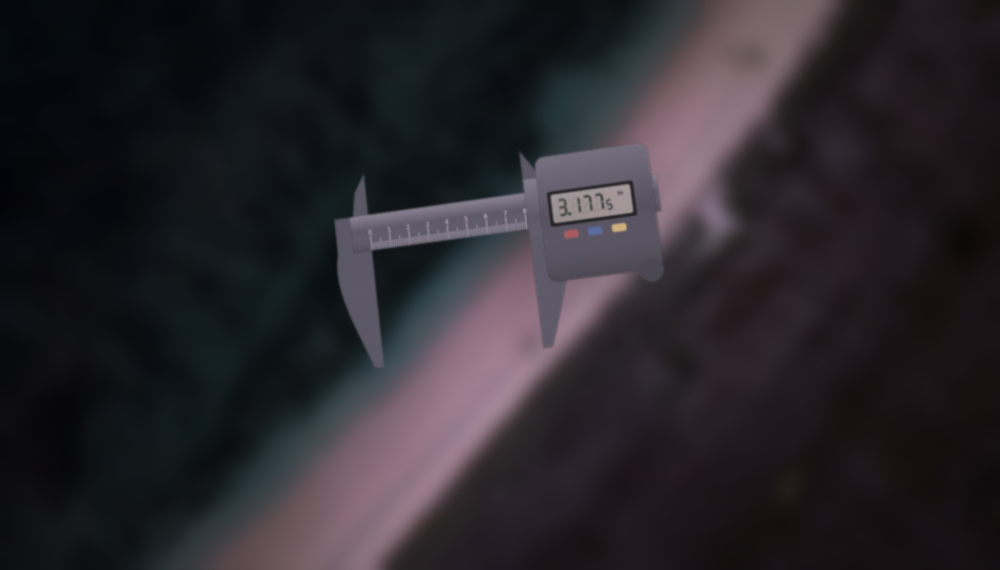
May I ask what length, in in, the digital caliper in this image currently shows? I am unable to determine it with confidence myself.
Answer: 3.1775 in
